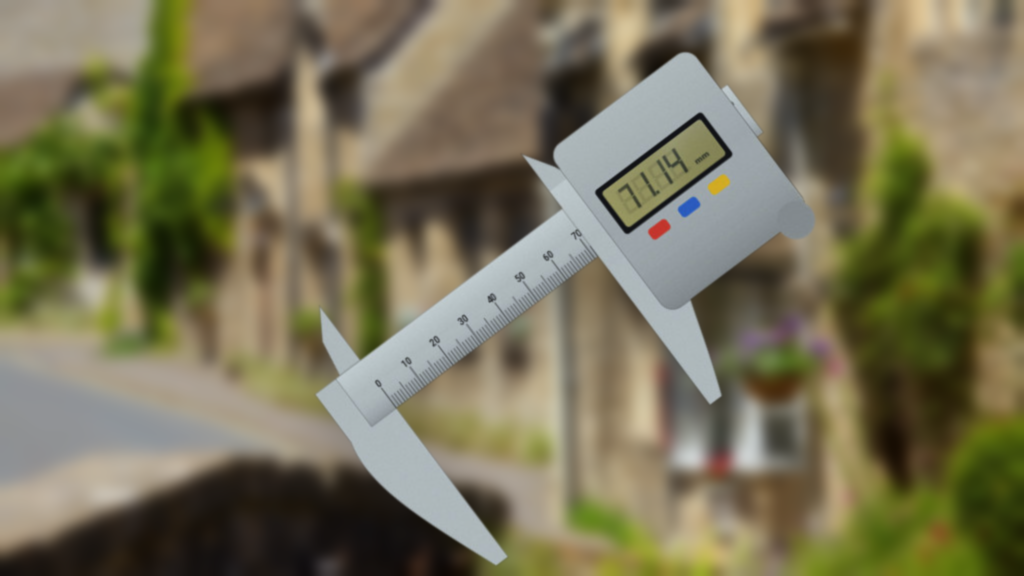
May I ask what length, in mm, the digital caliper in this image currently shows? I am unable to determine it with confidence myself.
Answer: 71.14 mm
